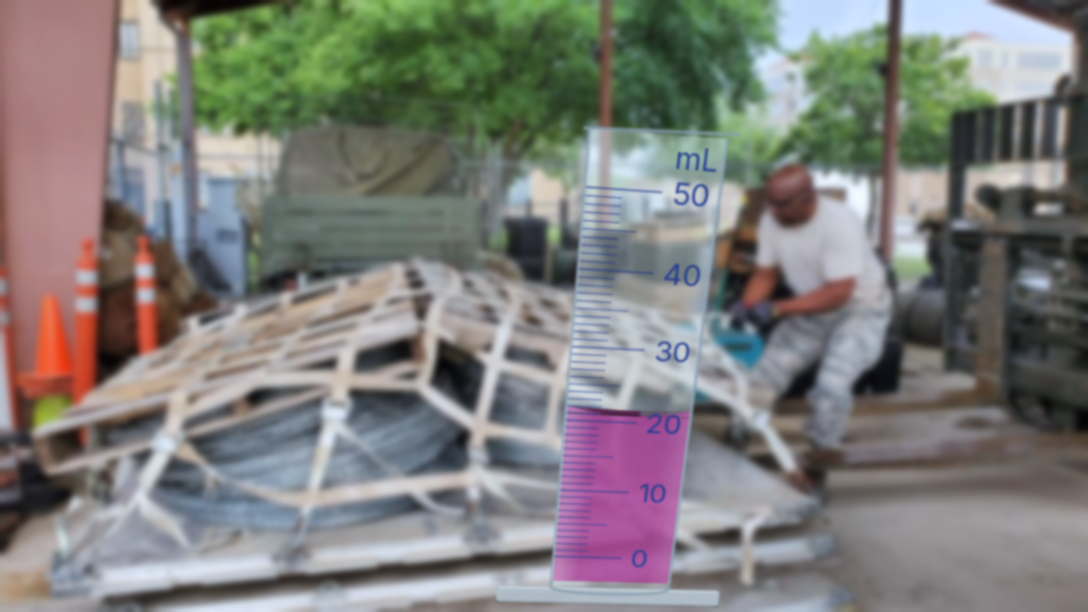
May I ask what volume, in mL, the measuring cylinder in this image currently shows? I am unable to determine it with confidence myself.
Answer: 21 mL
